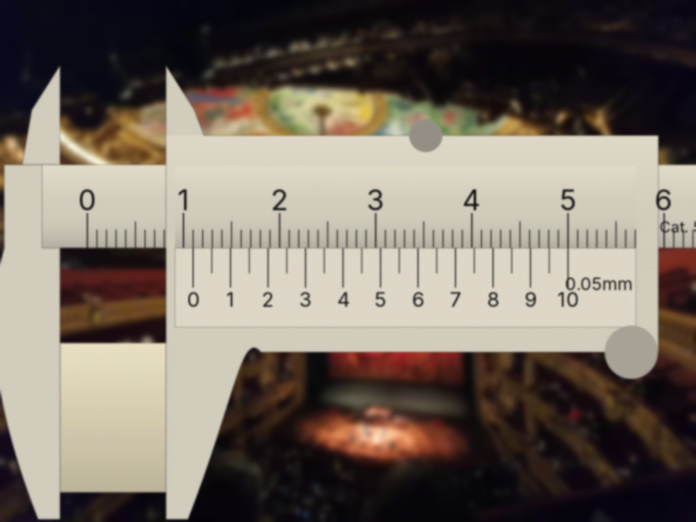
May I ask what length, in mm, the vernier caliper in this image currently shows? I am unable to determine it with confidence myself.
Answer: 11.0 mm
